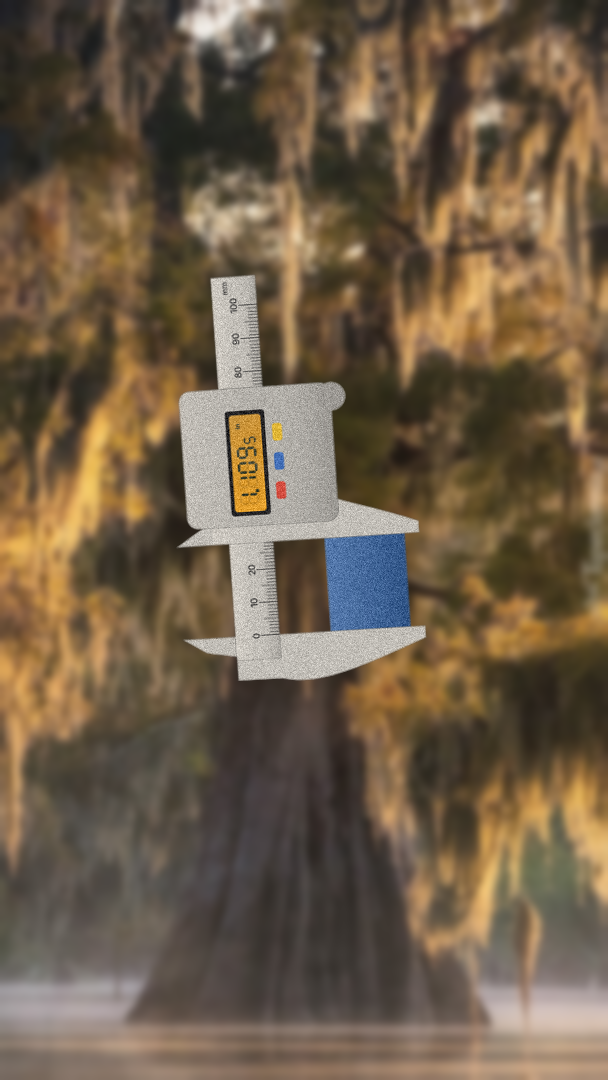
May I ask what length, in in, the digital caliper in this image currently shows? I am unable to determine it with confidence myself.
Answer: 1.1095 in
